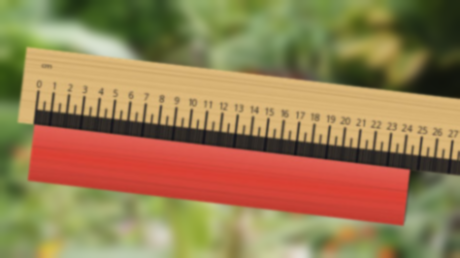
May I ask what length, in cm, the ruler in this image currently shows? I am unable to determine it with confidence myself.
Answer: 24.5 cm
